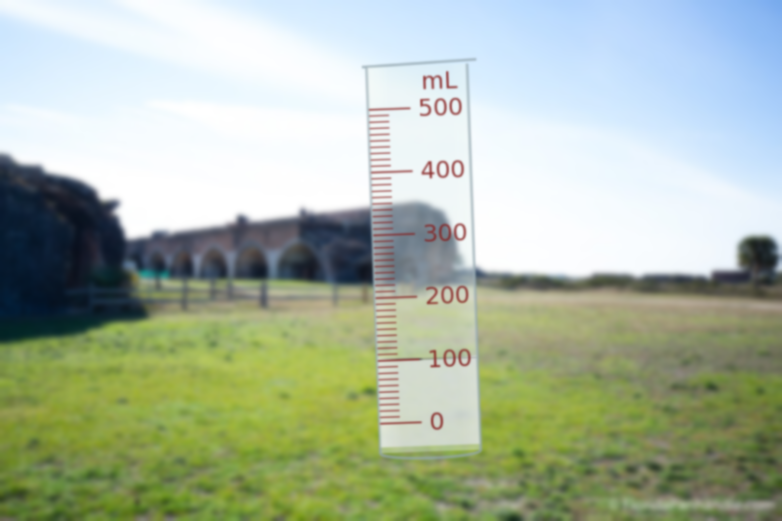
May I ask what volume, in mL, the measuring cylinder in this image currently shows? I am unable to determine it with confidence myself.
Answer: 100 mL
